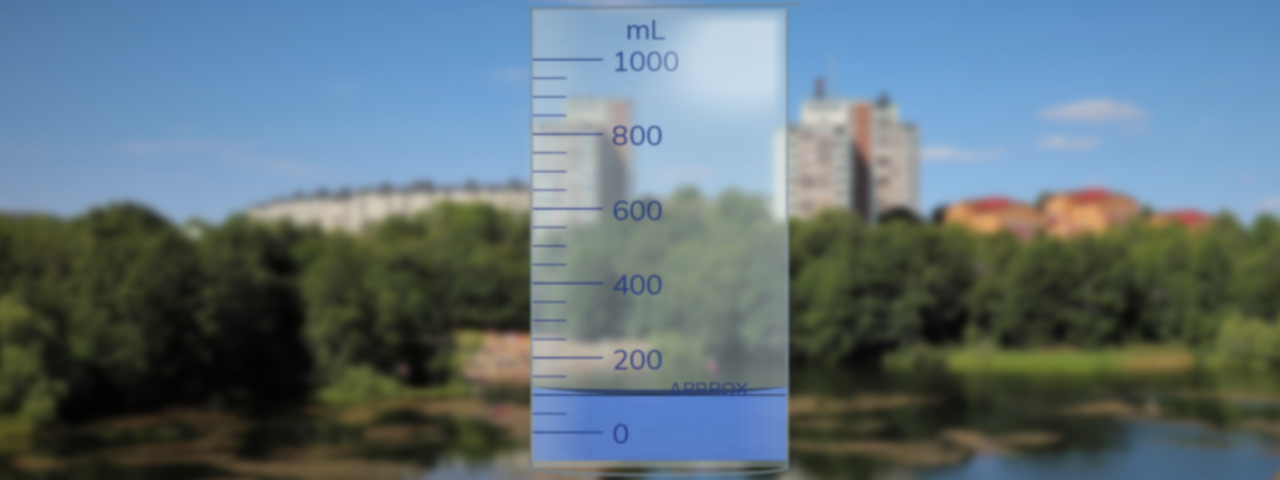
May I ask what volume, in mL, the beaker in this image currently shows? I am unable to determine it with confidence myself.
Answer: 100 mL
